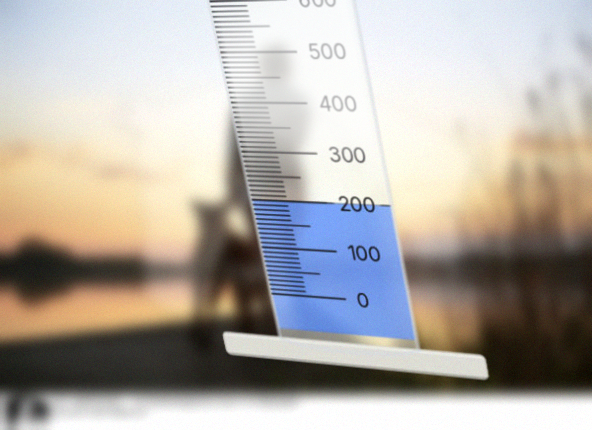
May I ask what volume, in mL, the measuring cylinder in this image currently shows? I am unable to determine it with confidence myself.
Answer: 200 mL
